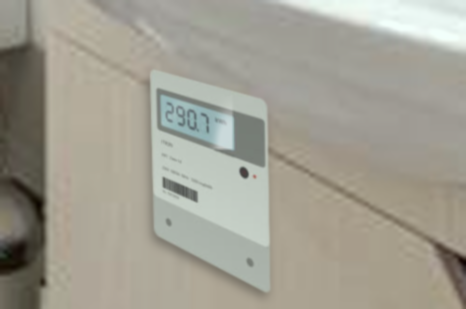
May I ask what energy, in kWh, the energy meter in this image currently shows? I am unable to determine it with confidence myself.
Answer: 290.7 kWh
